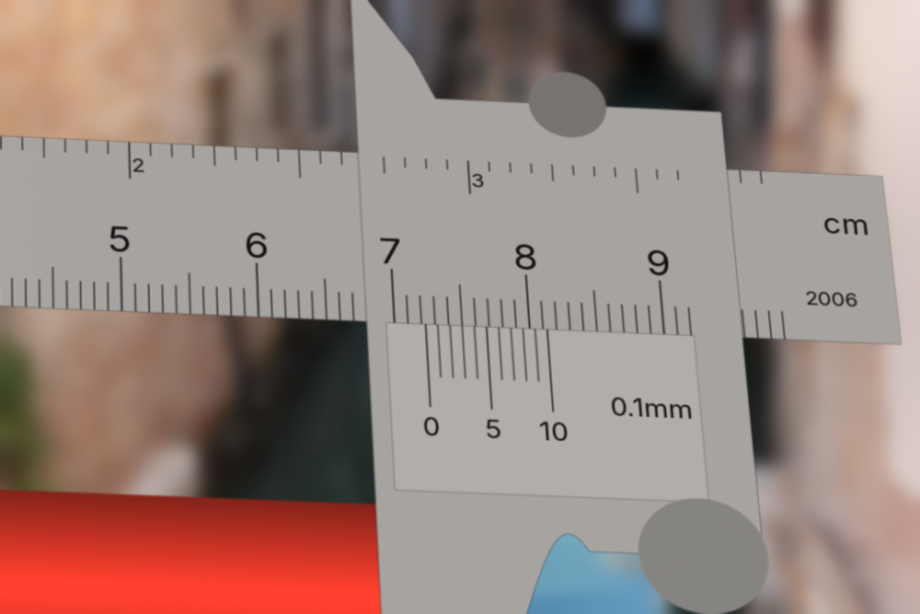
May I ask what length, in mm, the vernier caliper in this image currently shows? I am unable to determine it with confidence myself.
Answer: 72.3 mm
